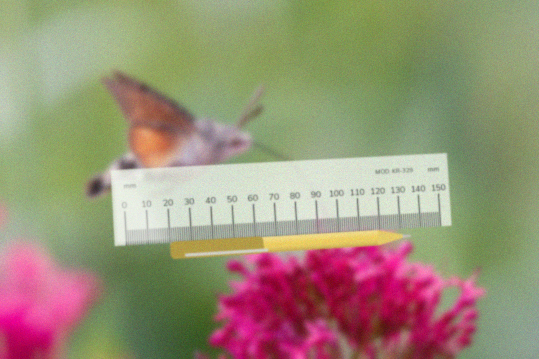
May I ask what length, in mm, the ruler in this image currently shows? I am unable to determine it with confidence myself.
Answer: 115 mm
